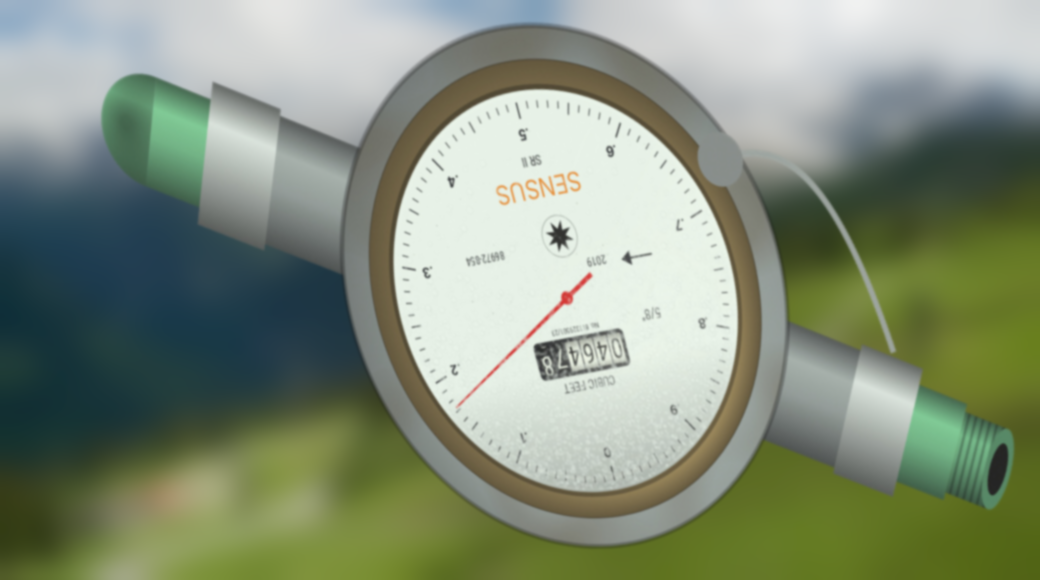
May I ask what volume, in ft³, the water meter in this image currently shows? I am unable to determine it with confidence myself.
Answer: 46478.17 ft³
